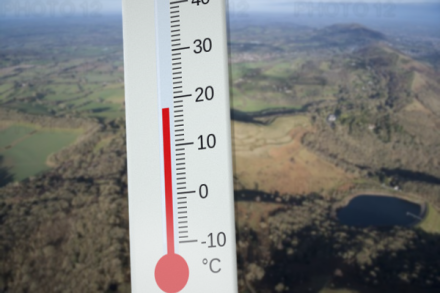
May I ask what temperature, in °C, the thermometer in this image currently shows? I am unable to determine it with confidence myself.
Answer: 18 °C
